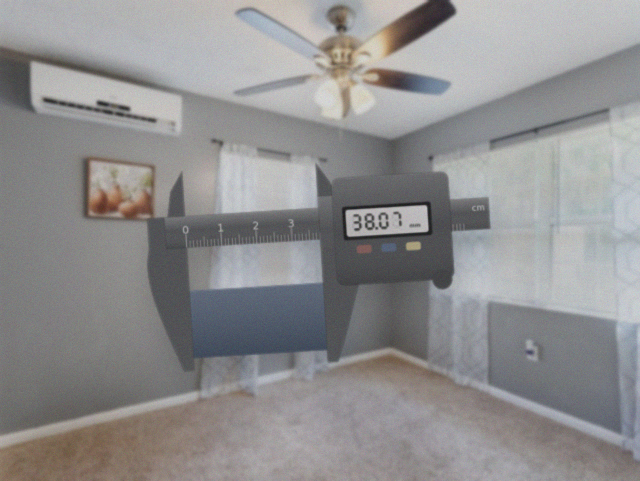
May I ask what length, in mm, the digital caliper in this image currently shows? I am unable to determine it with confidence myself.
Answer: 38.07 mm
